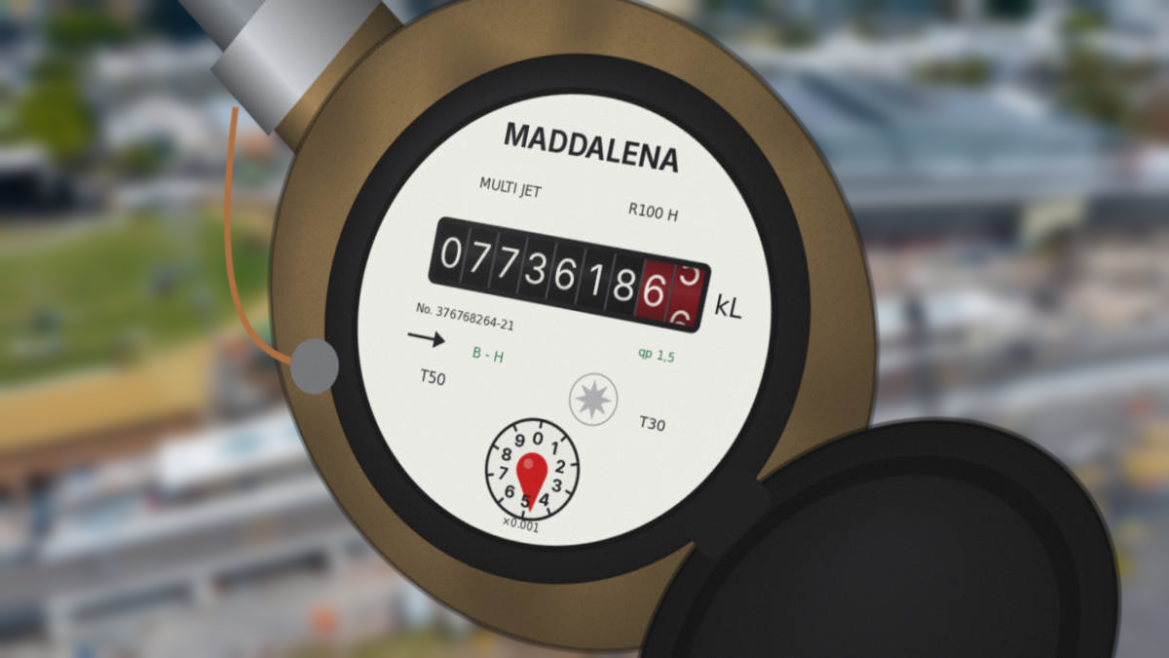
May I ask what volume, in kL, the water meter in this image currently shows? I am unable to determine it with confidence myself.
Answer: 773618.654 kL
